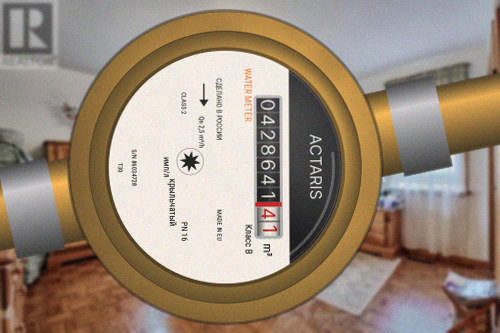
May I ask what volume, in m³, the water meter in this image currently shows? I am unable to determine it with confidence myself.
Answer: 428641.41 m³
